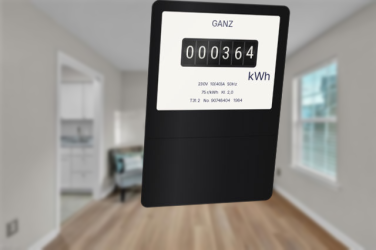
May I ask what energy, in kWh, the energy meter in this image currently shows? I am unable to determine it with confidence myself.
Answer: 364 kWh
